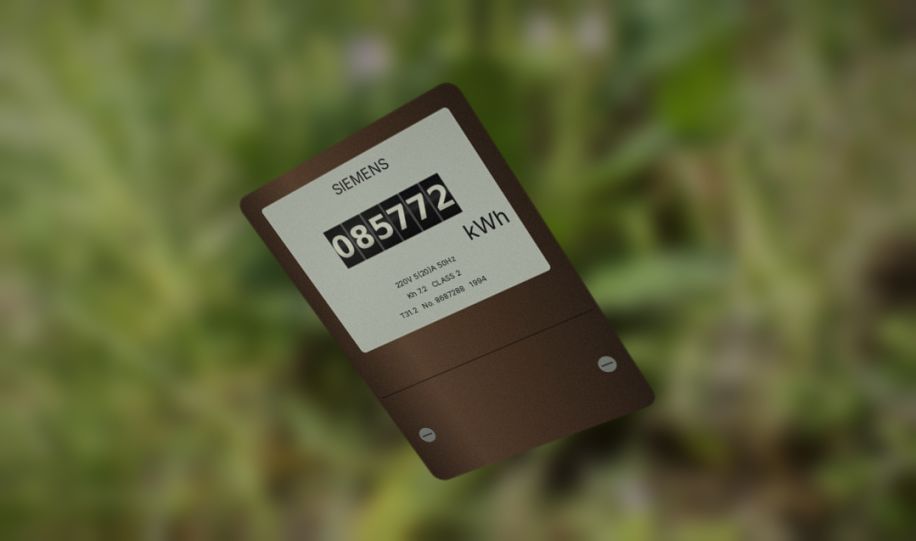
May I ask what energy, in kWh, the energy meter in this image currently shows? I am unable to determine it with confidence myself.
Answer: 85772 kWh
